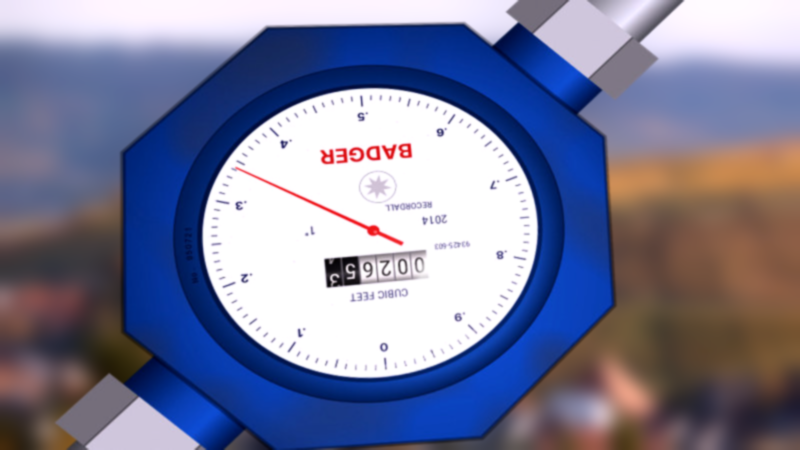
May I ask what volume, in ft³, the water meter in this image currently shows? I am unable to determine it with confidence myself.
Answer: 2653.34 ft³
